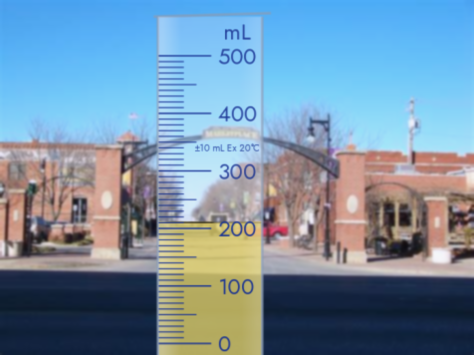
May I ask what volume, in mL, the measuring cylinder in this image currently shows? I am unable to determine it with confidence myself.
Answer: 210 mL
